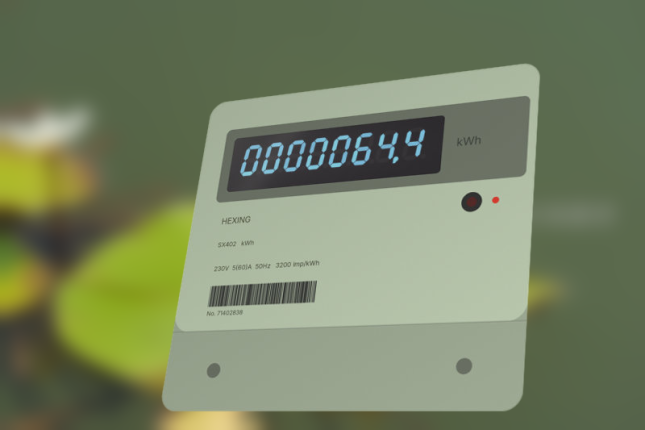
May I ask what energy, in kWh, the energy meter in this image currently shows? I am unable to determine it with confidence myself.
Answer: 64.4 kWh
